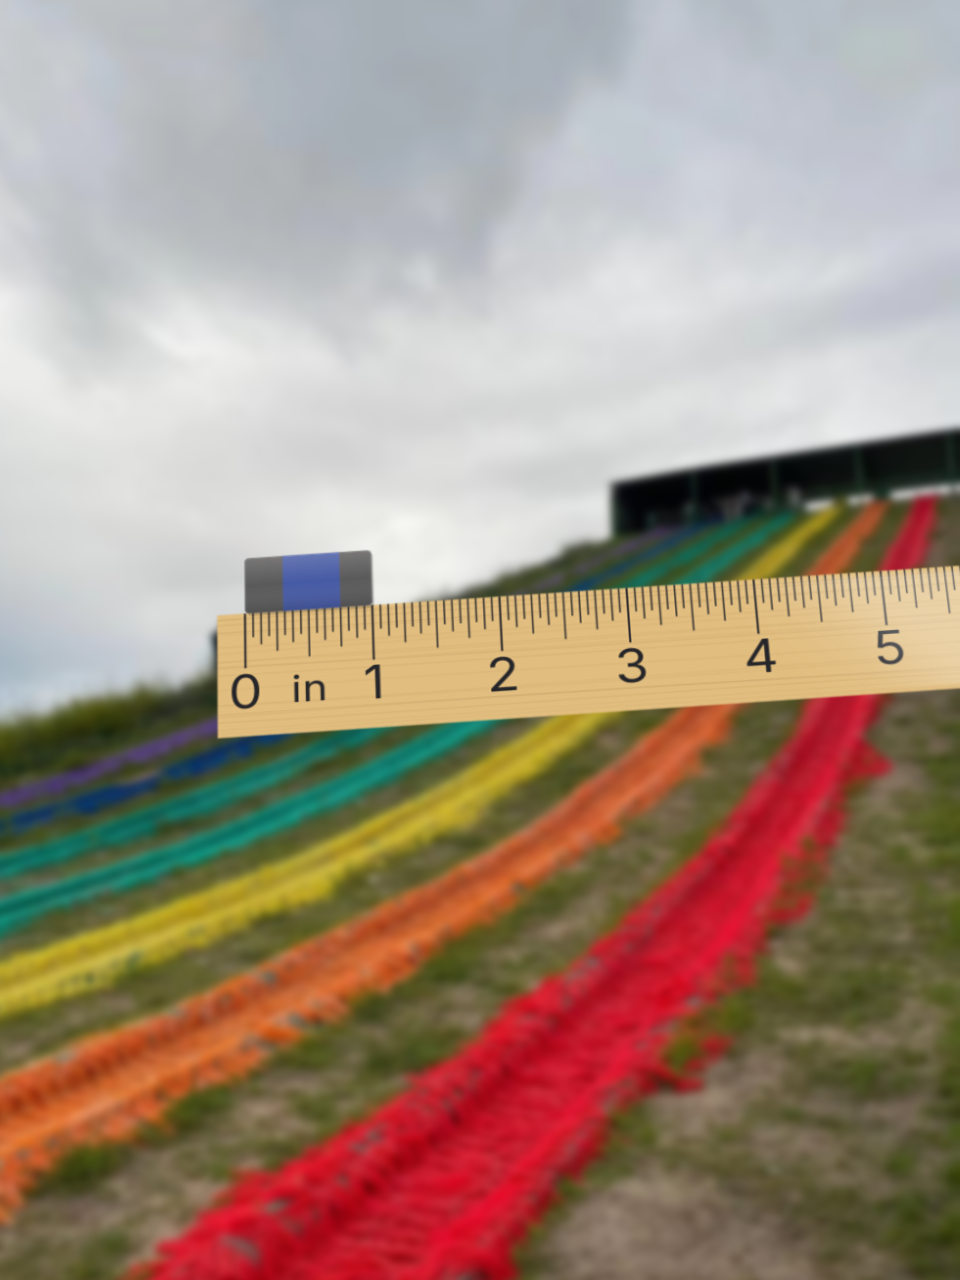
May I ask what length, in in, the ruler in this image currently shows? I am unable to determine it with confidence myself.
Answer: 1 in
